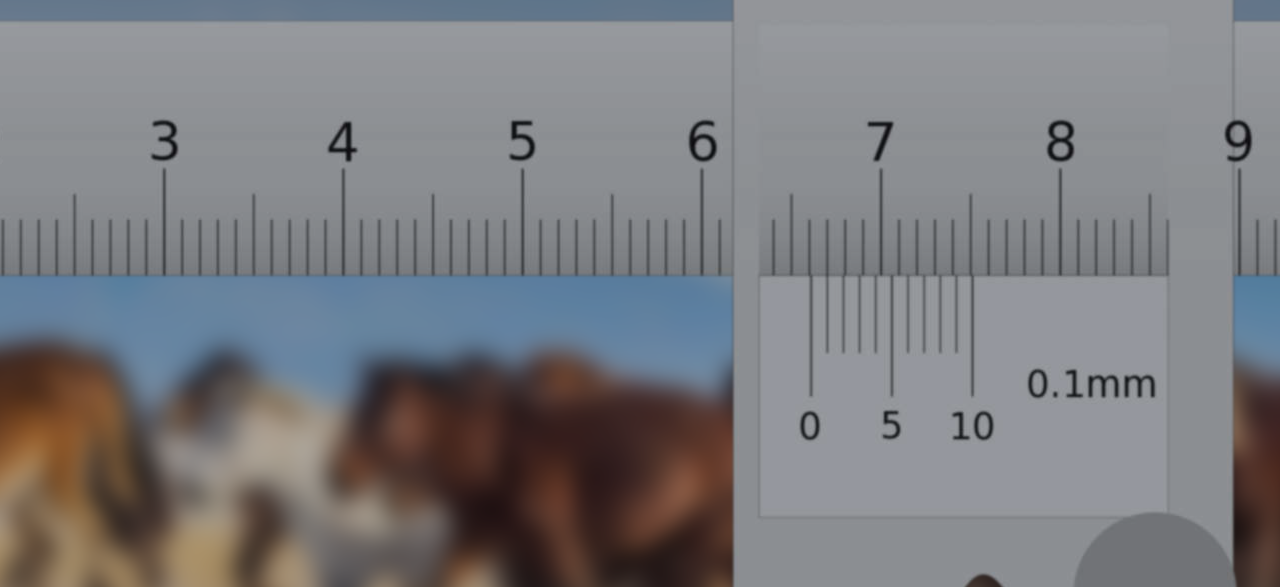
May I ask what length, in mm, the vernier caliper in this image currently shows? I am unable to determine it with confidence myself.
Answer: 66.1 mm
